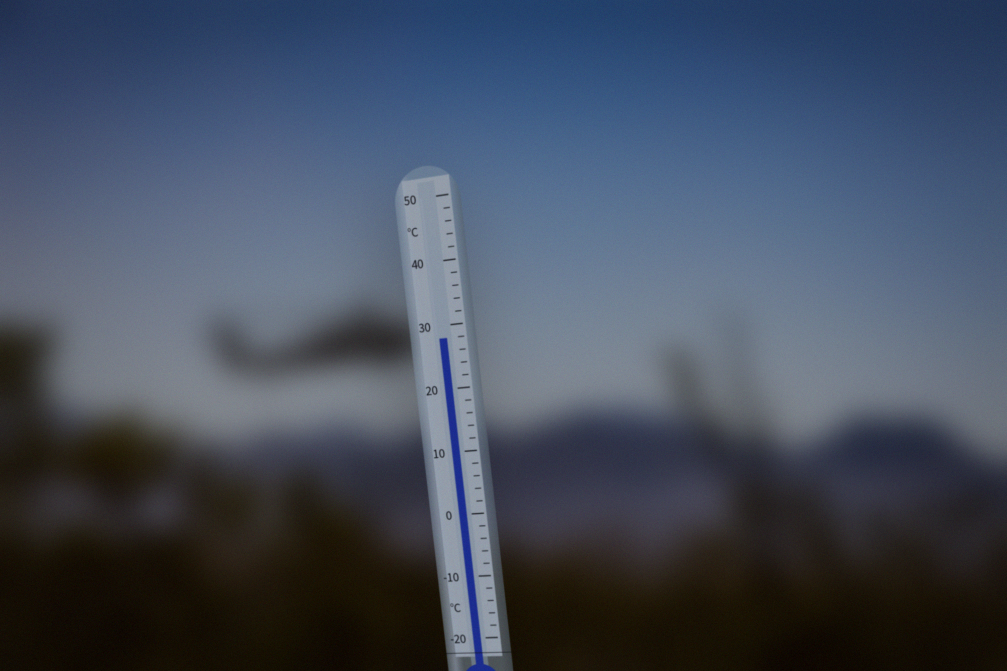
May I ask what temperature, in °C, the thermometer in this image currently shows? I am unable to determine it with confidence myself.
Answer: 28 °C
